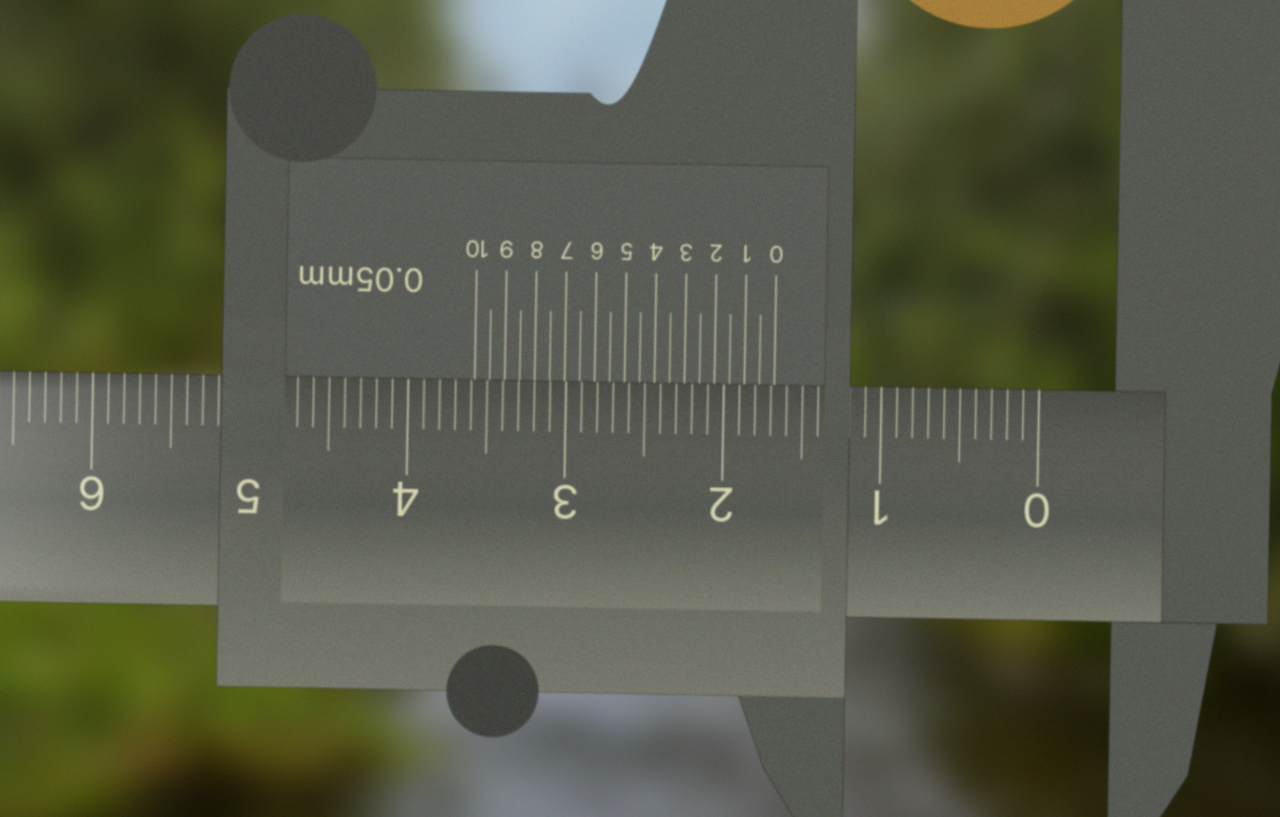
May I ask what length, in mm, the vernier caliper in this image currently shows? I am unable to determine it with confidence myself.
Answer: 16.8 mm
